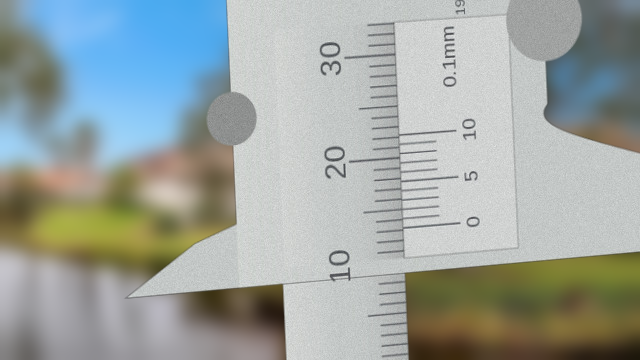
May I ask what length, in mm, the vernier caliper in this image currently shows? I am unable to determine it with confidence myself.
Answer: 13.2 mm
